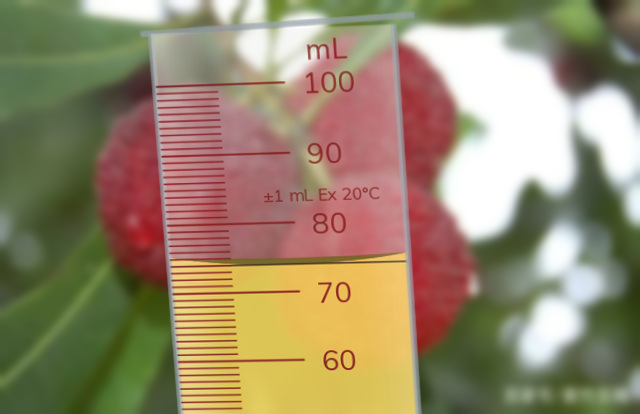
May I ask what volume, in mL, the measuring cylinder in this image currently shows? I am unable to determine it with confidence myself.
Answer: 74 mL
